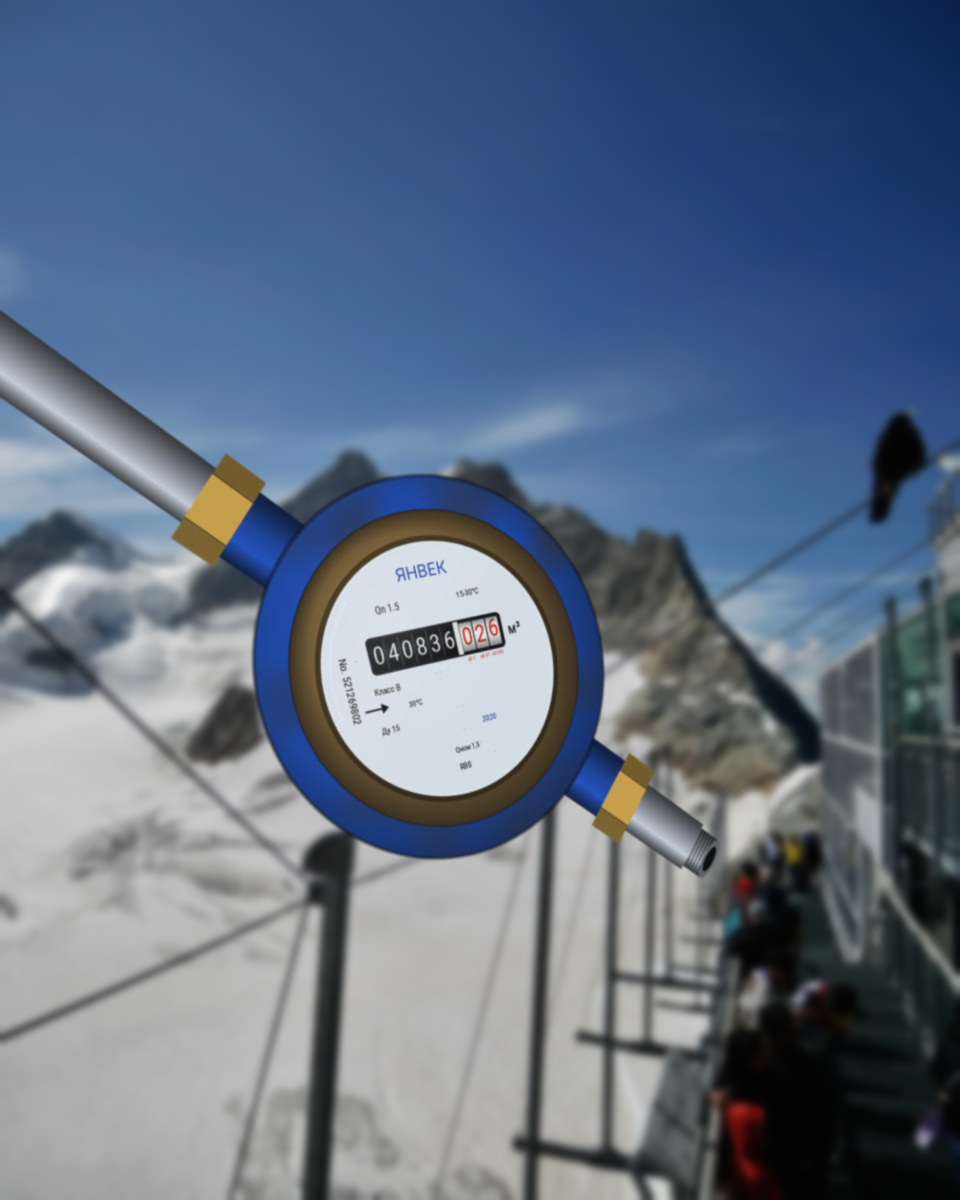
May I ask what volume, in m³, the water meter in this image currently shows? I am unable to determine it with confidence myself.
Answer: 40836.026 m³
